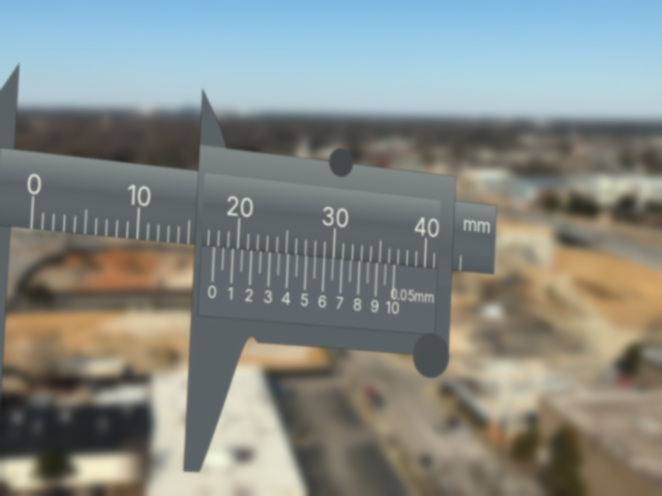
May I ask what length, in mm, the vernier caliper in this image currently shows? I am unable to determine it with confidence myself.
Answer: 17.6 mm
